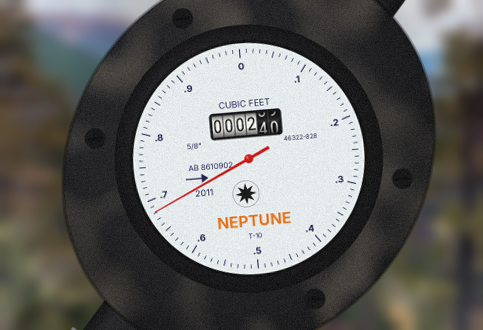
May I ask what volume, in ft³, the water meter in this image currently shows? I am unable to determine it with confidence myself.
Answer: 239.68 ft³
